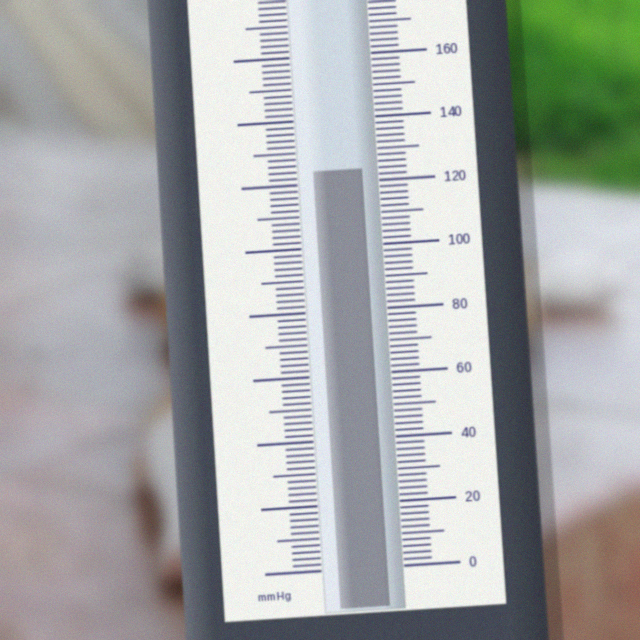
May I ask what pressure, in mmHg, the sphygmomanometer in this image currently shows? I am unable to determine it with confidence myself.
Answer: 124 mmHg
